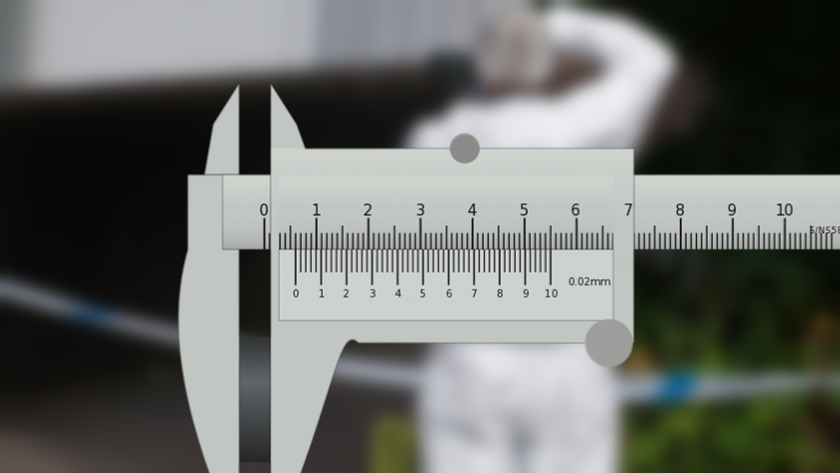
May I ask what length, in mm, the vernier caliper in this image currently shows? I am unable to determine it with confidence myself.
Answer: 6.0 mm
